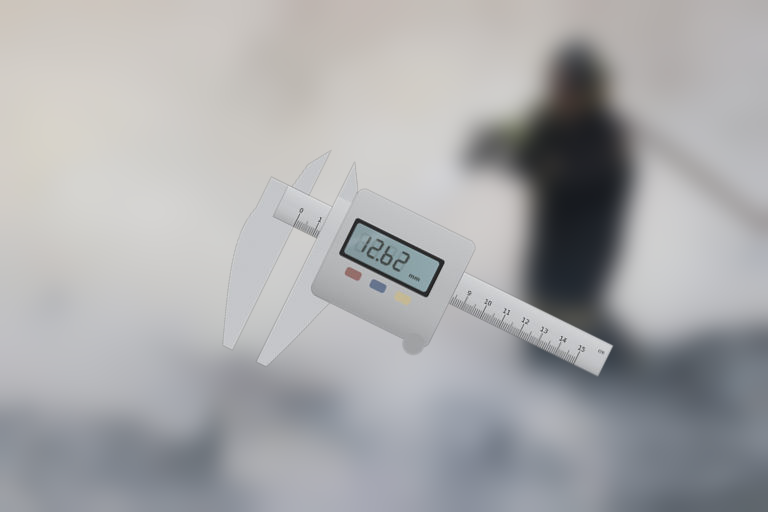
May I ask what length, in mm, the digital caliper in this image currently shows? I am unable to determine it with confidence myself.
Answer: 12.62 mm
